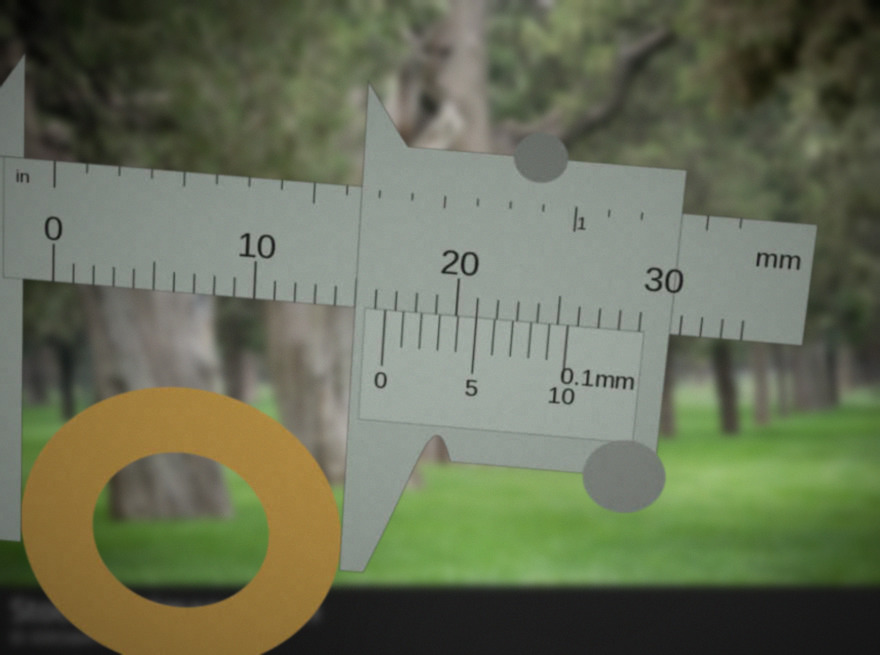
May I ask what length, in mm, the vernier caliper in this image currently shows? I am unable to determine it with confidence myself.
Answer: 16.5 mm
